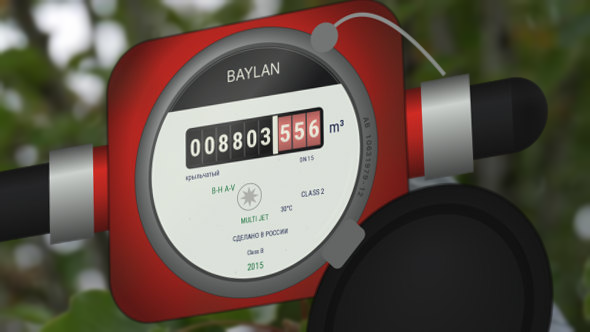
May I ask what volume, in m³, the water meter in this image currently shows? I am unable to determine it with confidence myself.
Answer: 8803.556 m³
